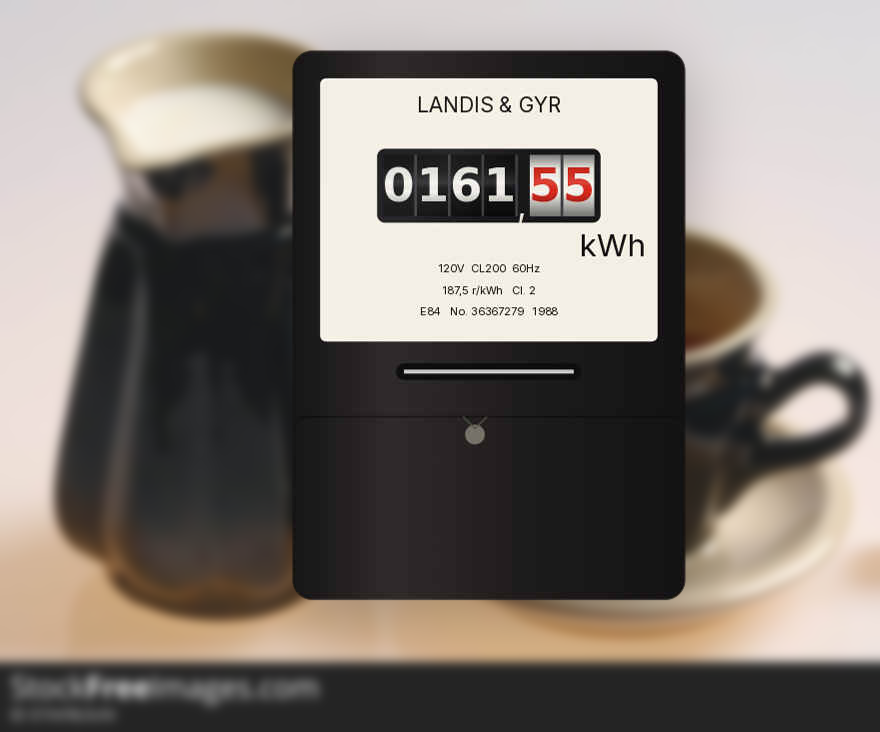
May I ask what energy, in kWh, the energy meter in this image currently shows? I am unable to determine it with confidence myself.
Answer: 161.55 kWh
